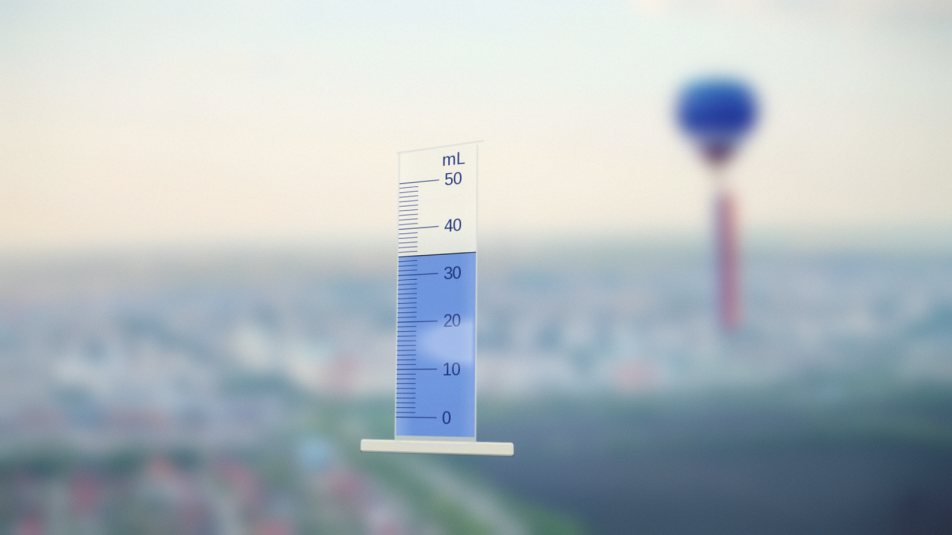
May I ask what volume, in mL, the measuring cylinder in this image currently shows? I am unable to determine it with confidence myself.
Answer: 34 mL
